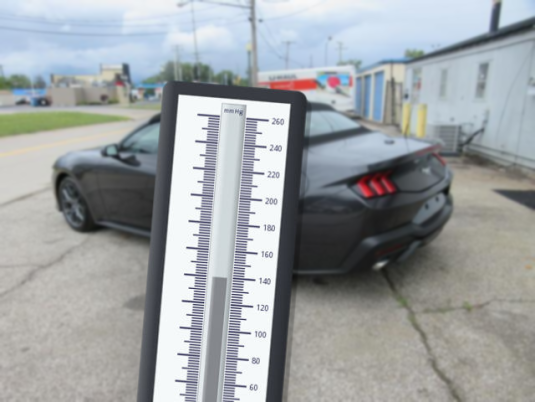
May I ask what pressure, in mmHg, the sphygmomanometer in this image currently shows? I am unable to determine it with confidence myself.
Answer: 140 mmHg
